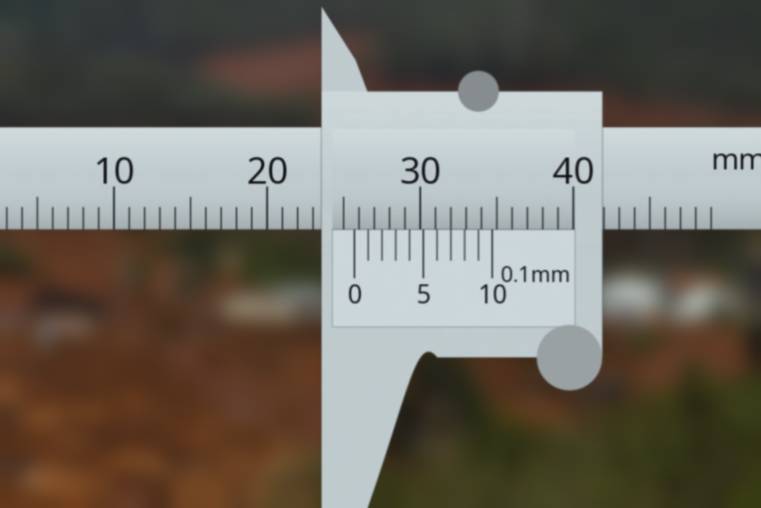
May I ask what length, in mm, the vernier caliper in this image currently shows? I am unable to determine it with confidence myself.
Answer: 25.7 mm
